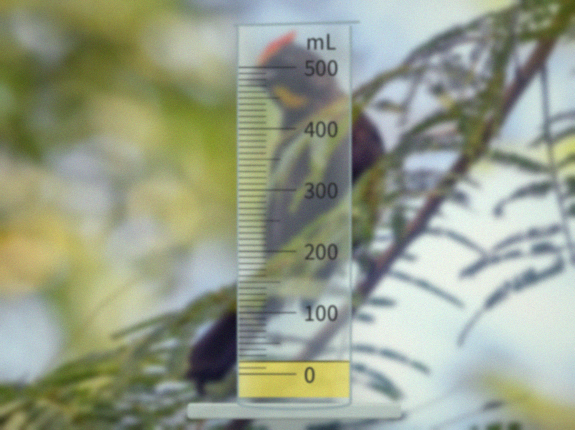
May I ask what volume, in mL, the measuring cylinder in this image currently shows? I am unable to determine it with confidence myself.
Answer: 20 mL
